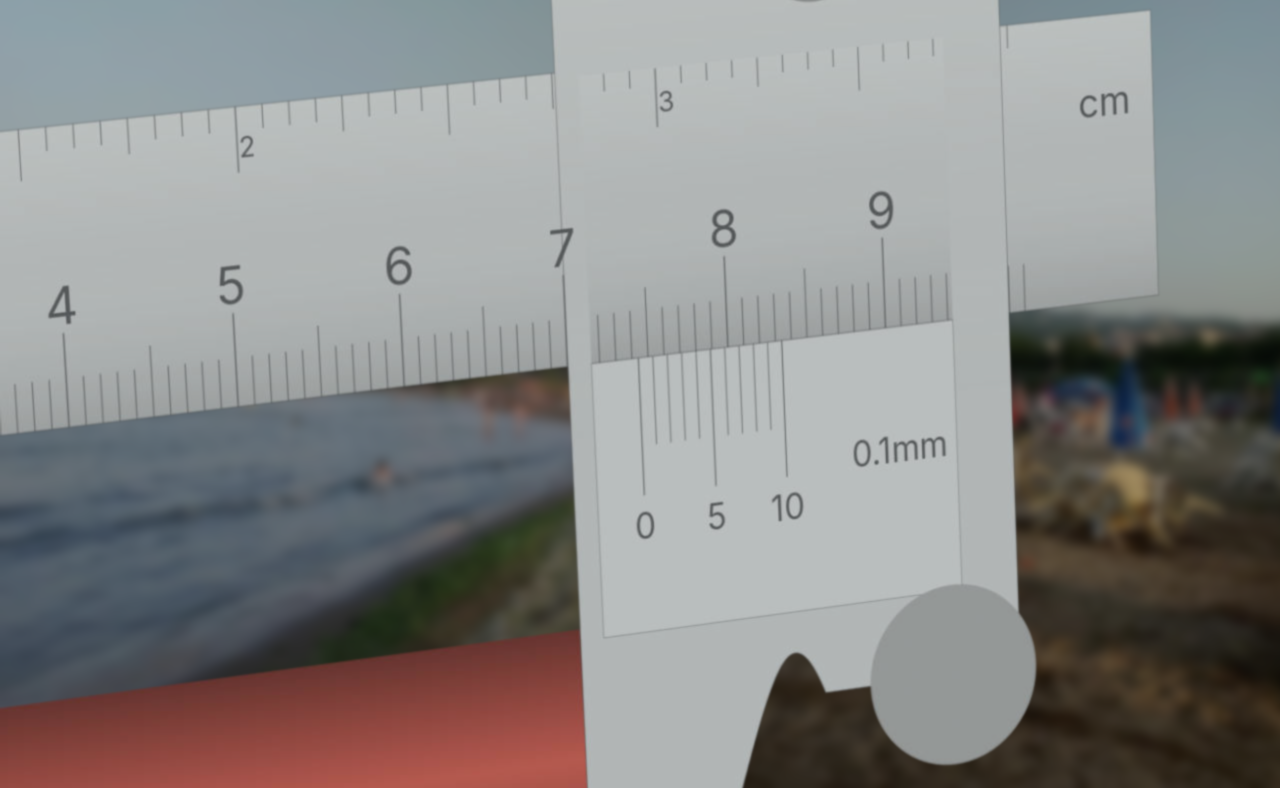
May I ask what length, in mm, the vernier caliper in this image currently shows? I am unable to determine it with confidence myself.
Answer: 74.4 mm
